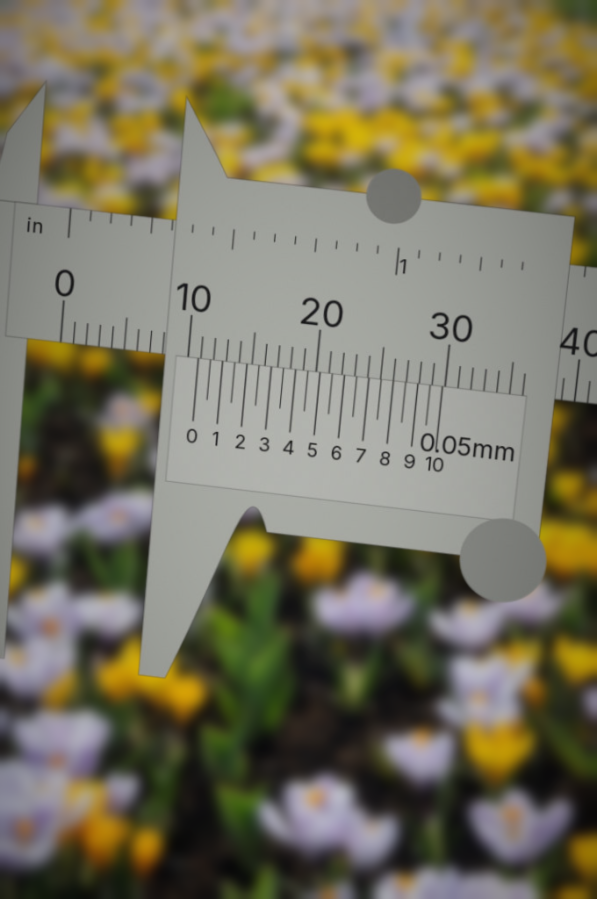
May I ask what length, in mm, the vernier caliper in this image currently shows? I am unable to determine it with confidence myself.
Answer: 10.8 mm
